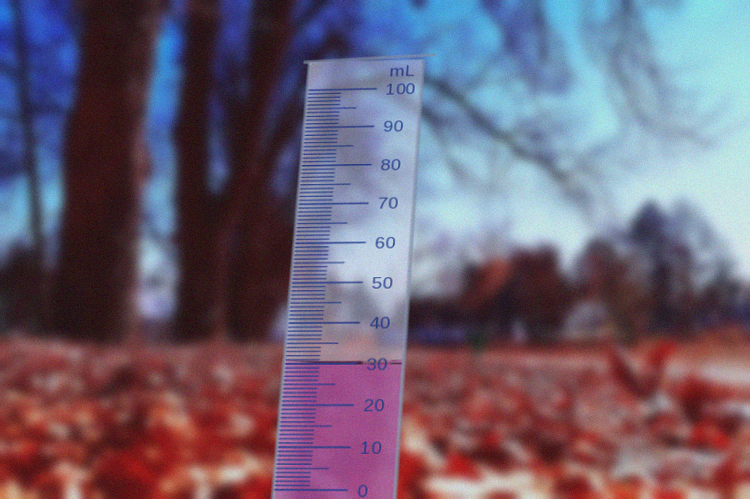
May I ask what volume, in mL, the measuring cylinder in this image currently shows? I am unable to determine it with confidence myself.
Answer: 30 mL
